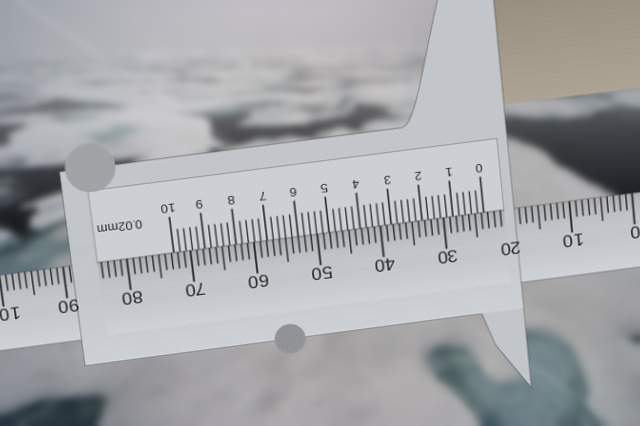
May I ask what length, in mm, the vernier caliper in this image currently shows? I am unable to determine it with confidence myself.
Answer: 23.6 mm
